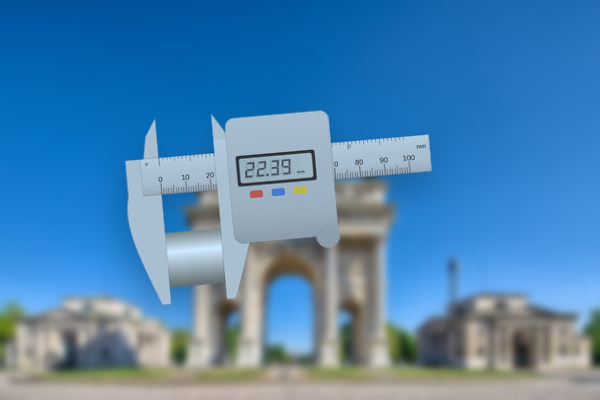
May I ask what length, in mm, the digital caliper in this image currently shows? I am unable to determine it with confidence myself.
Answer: 22.39 mm
